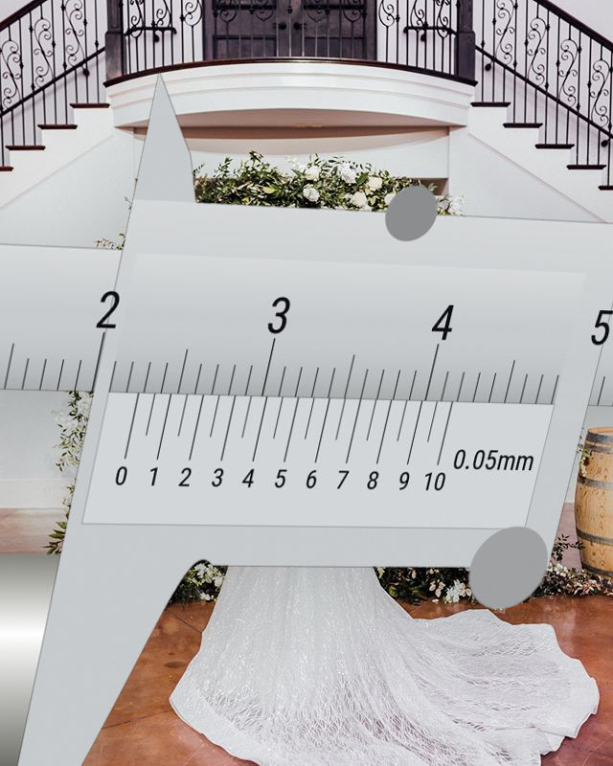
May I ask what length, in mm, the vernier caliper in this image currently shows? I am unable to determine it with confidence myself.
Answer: 22.7 mm
